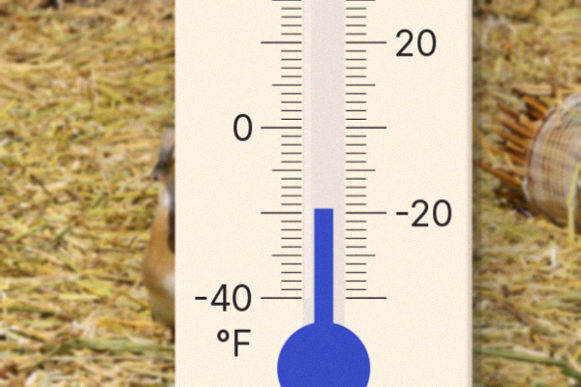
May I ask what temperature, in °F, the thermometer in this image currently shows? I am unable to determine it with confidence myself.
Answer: -19 °F
